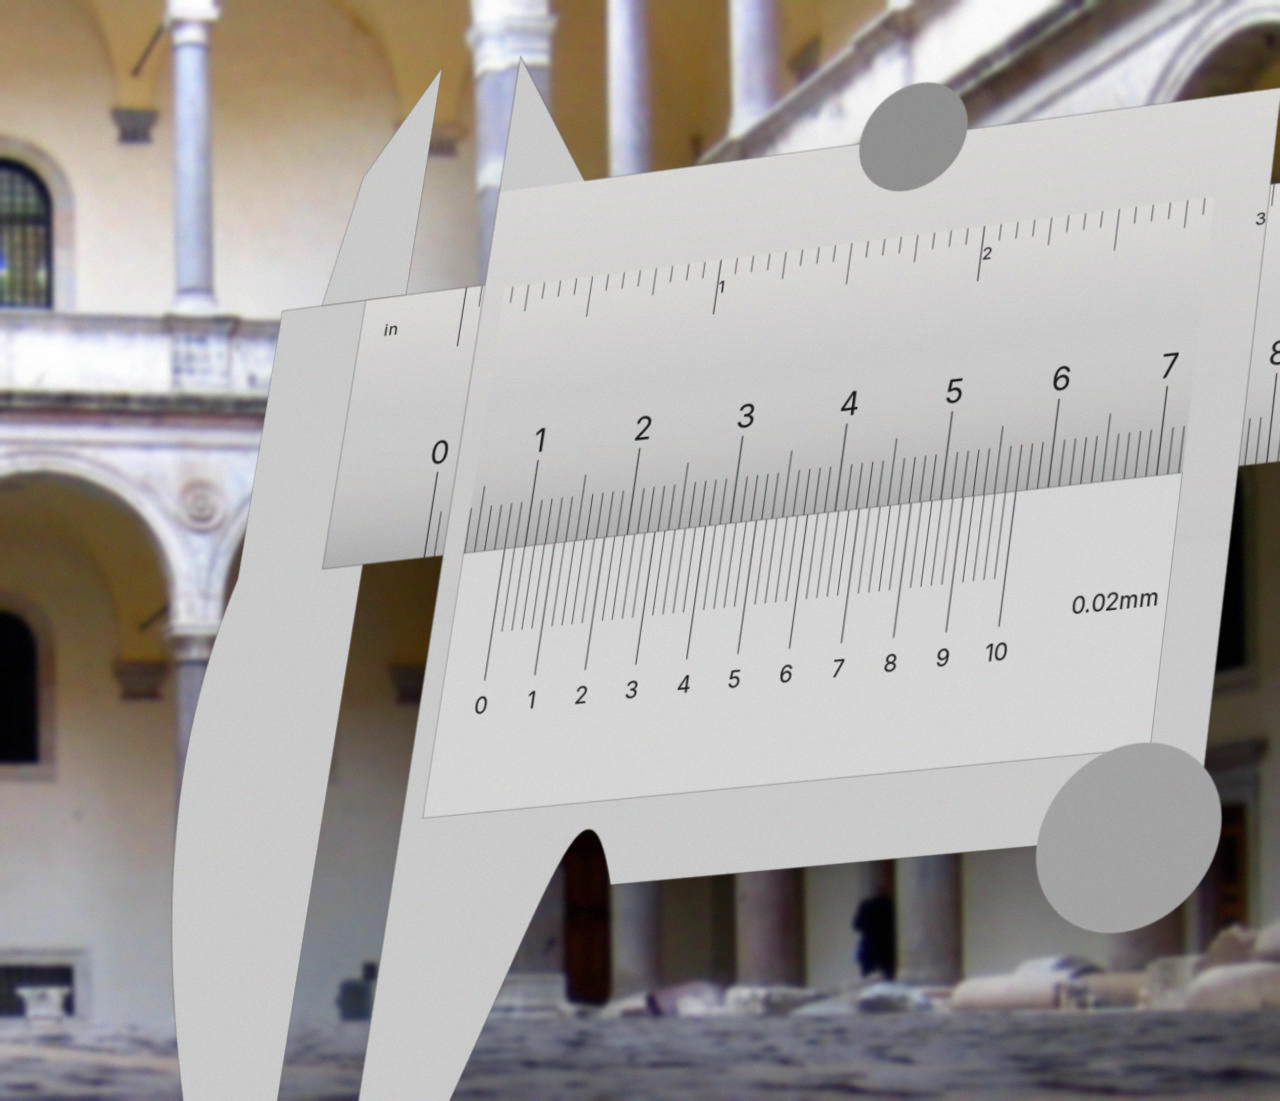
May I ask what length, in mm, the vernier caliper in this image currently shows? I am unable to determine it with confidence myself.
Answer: 8.0 mm
